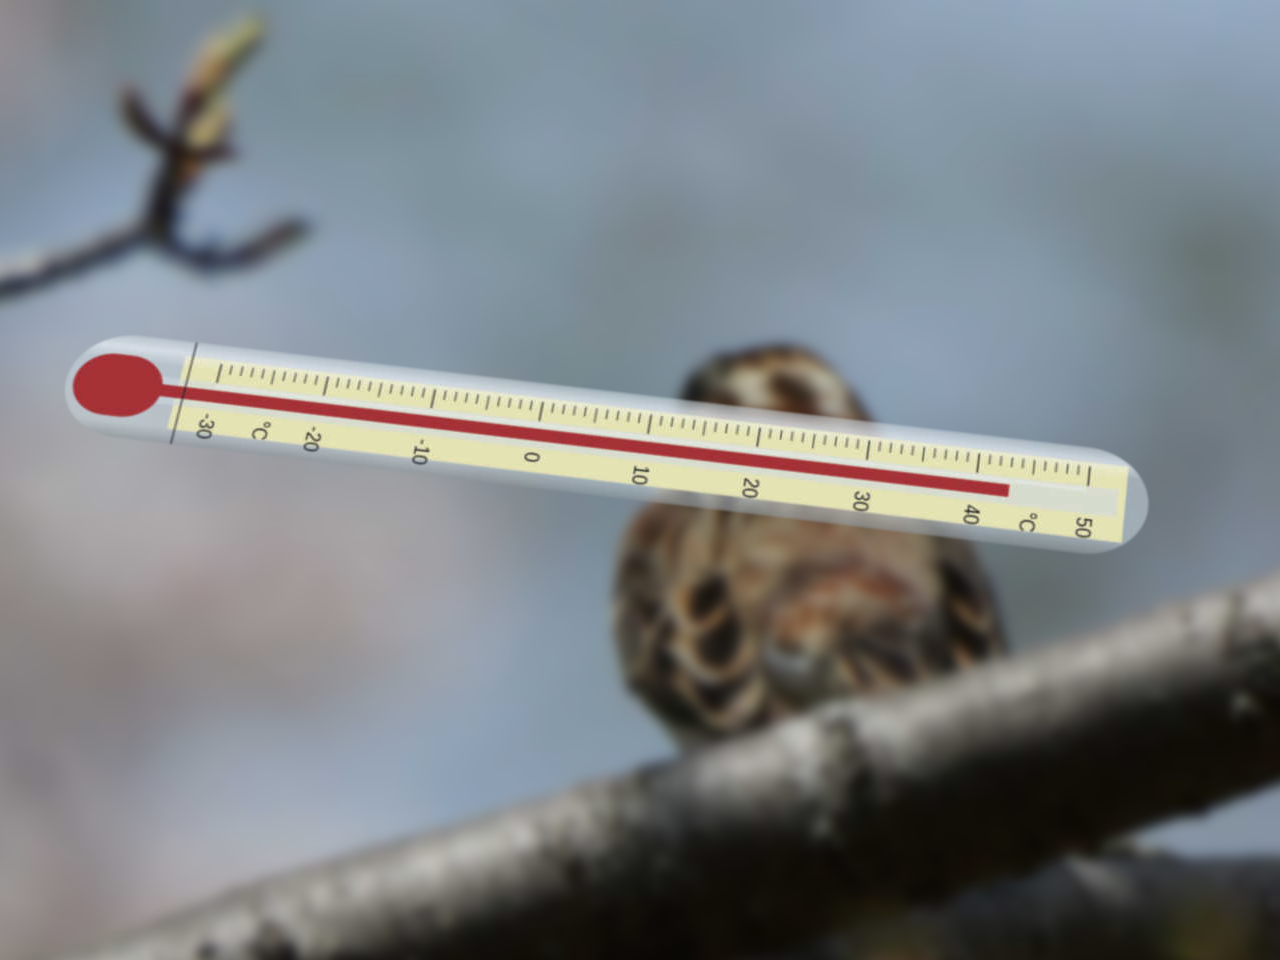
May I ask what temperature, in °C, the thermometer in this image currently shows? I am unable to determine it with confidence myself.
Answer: 43 °C
